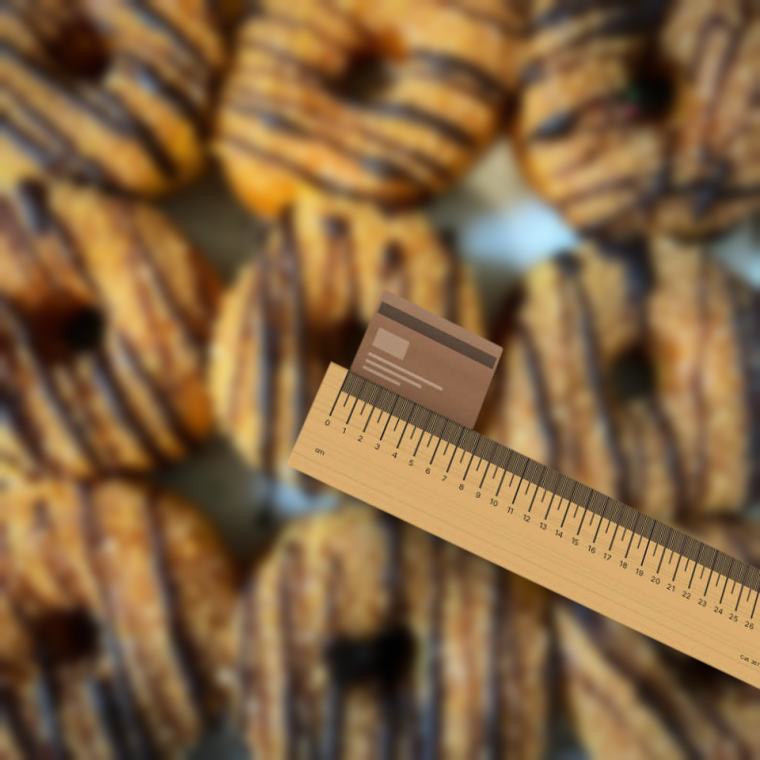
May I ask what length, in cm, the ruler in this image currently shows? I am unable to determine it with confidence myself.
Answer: 7.5 cm
